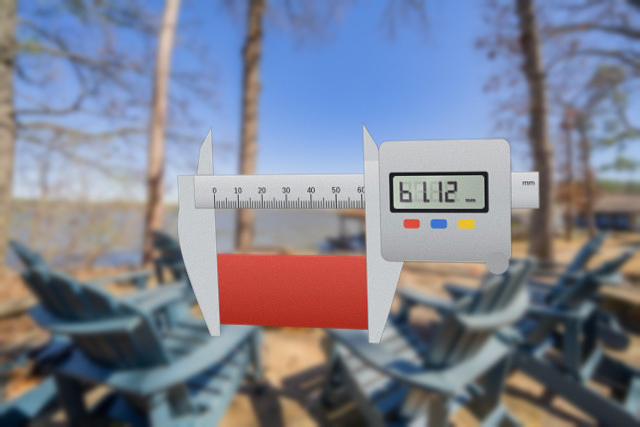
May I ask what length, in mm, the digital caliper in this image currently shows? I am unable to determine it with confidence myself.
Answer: 61.12 mm
